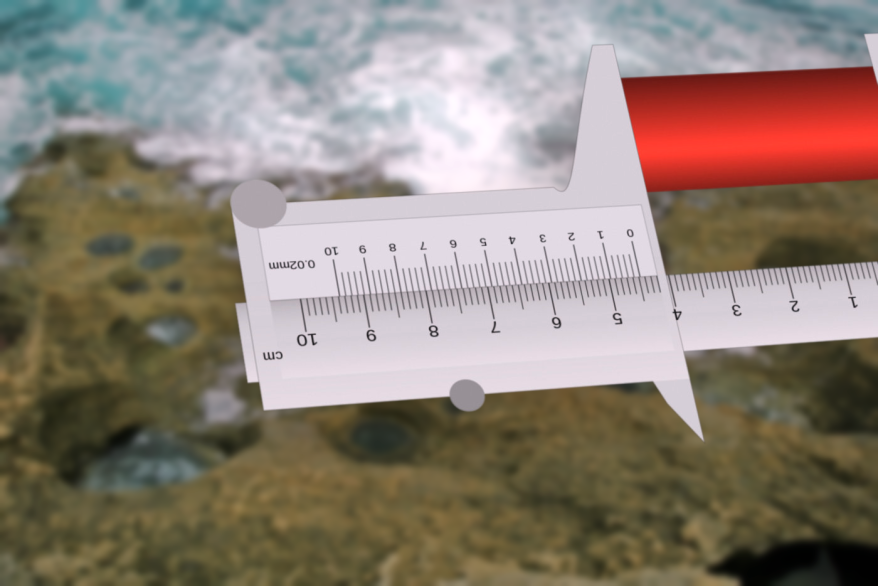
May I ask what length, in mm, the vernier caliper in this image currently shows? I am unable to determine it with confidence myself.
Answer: 44.8 mm
